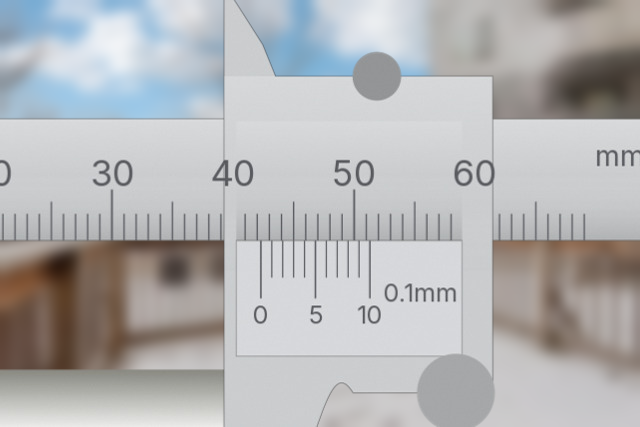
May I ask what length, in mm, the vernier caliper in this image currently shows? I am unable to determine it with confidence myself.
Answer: 42.3 mm
